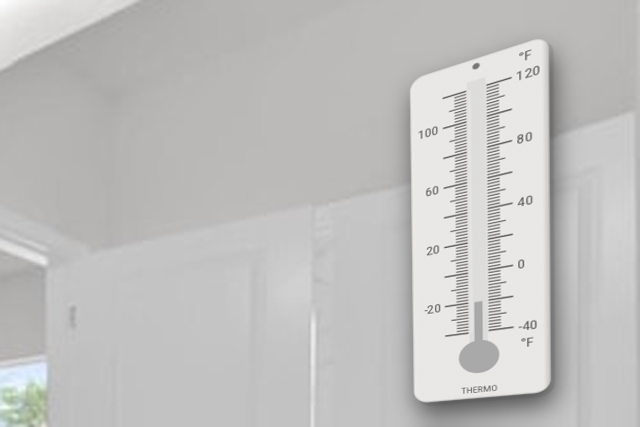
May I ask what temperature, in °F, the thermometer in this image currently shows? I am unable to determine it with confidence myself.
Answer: -20 °F
